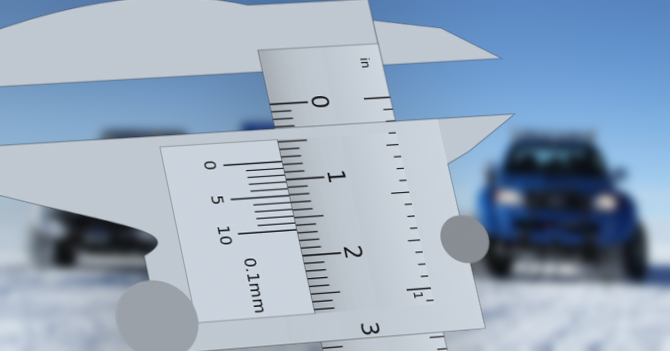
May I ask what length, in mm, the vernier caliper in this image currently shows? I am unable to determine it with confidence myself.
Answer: 7.6 mm
